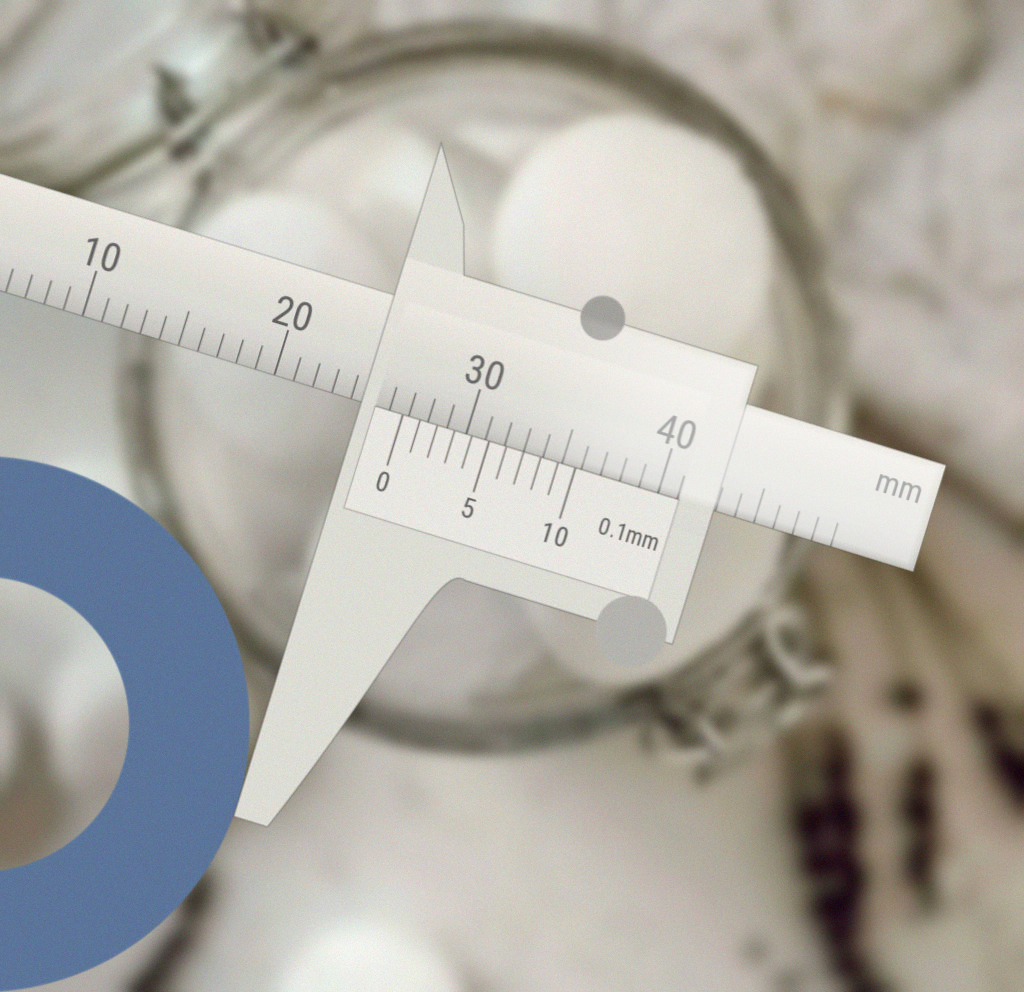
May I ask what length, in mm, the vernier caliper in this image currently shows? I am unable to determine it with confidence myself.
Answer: 26.7 mm
